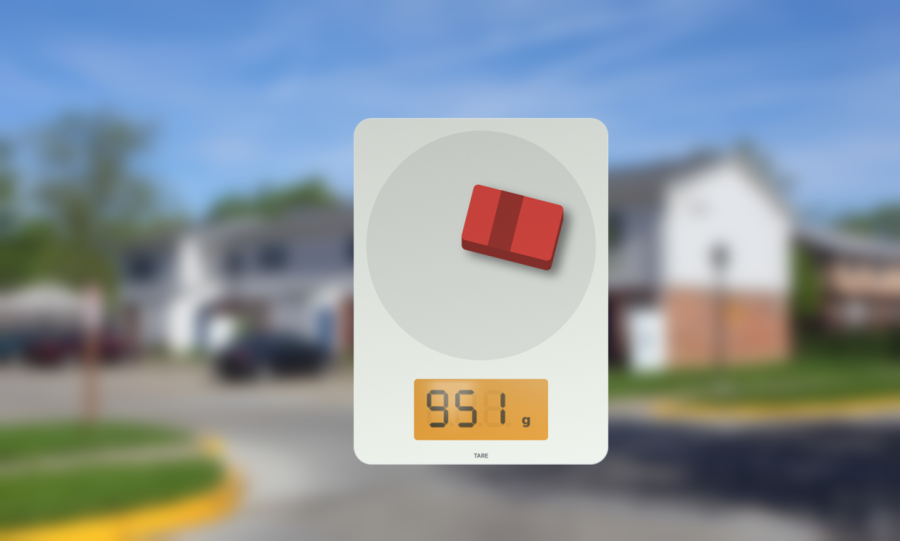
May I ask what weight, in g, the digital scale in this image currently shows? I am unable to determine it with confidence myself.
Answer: 951 g
